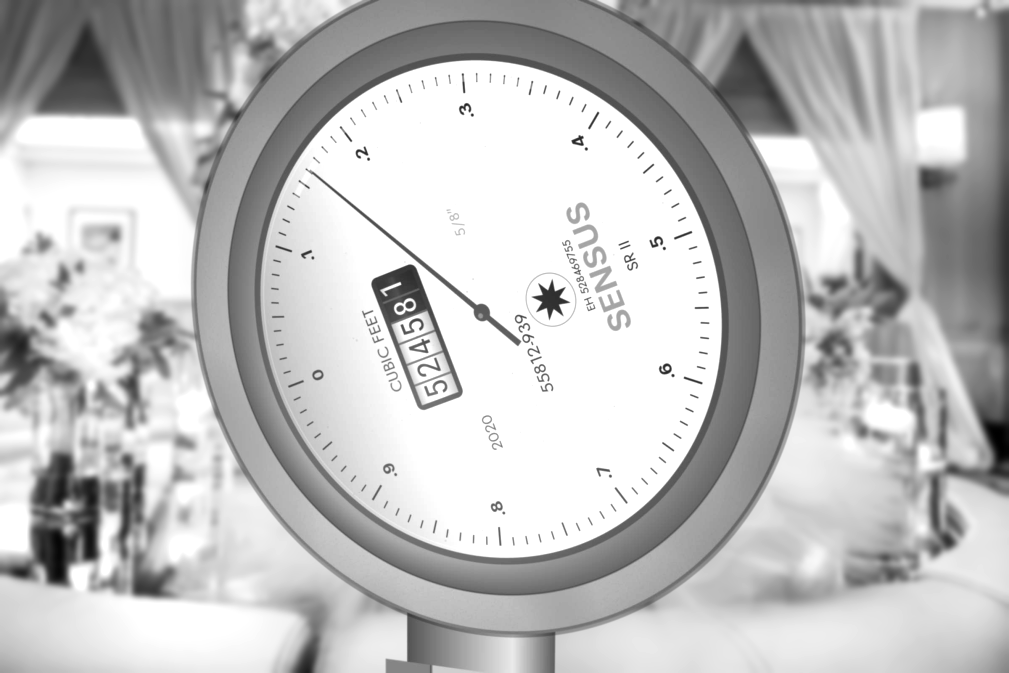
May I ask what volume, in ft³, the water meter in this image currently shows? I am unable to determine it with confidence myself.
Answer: 524581.16 ft³
